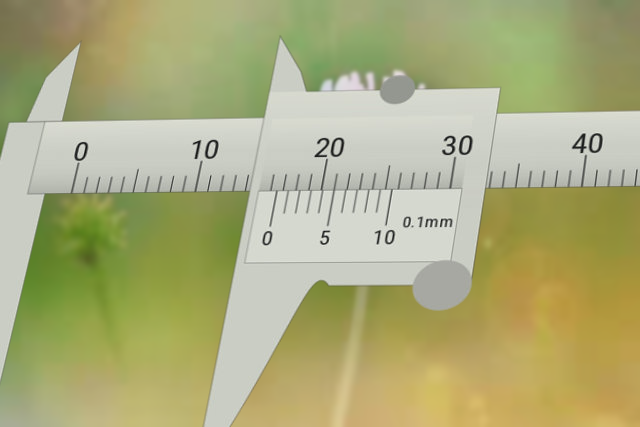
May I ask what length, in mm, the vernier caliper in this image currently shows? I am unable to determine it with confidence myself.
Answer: 16.5 mm
